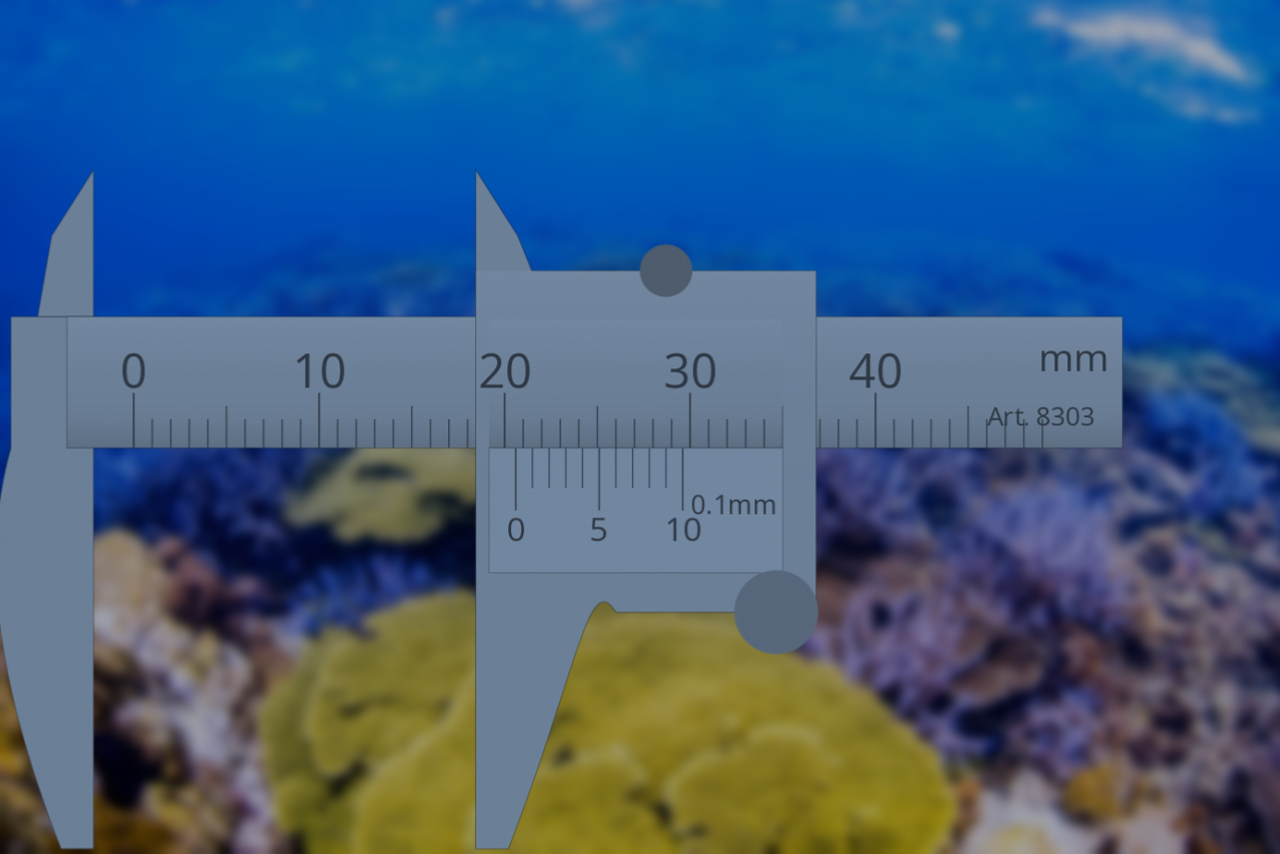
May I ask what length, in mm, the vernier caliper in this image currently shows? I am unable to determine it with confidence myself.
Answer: 20.6 mm
